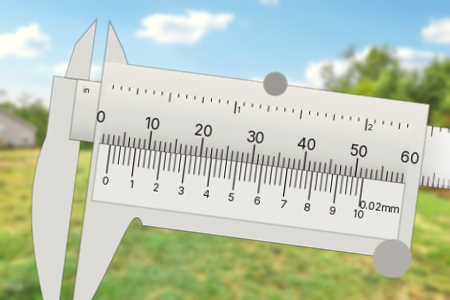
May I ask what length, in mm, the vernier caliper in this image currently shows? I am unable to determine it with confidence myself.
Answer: 2.5 mm
